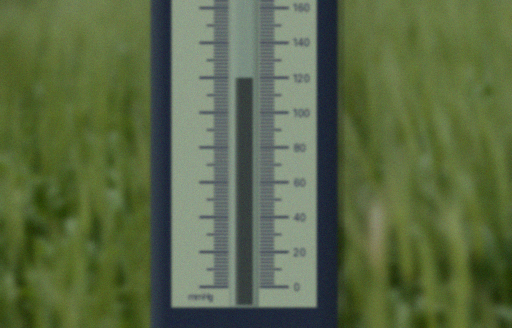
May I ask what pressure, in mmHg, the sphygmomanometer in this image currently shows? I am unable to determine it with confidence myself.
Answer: 120 mmHg
